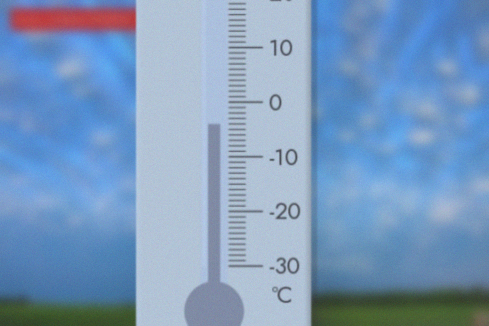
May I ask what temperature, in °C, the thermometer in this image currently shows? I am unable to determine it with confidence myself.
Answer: -4 °C
